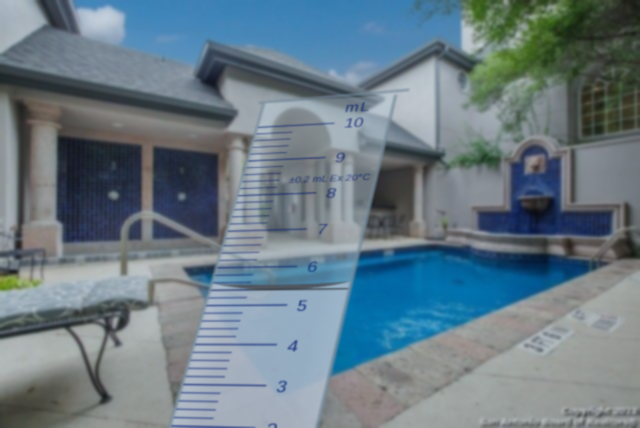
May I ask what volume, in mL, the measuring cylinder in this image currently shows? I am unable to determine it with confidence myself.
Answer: 5.4 mL
